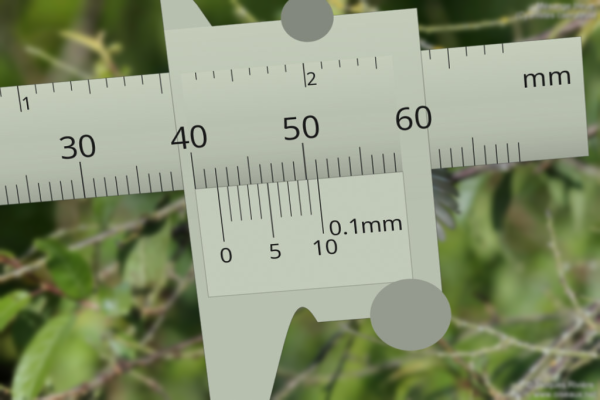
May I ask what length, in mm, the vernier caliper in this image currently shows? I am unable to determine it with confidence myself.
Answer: 42.0 mm
